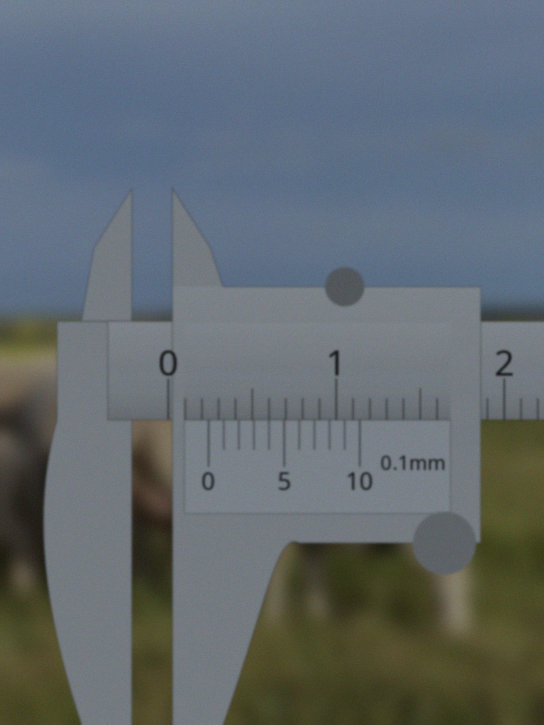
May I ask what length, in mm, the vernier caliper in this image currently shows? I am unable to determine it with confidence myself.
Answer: 2.4 mm
